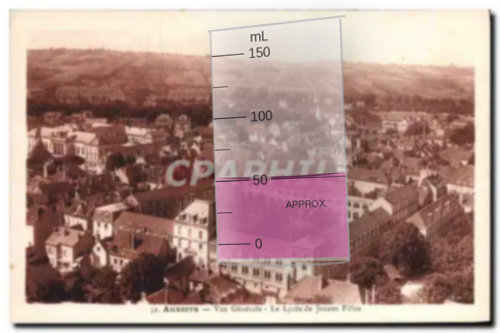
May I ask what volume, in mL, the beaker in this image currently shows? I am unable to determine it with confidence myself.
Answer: 50 mL
